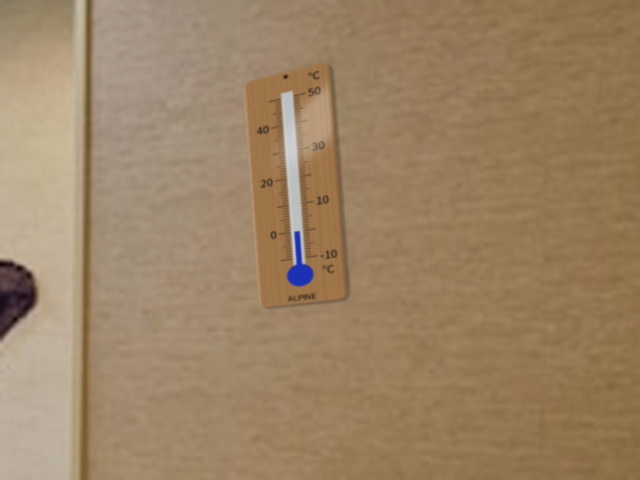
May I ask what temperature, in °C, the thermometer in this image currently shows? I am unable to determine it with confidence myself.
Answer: 0 °C
